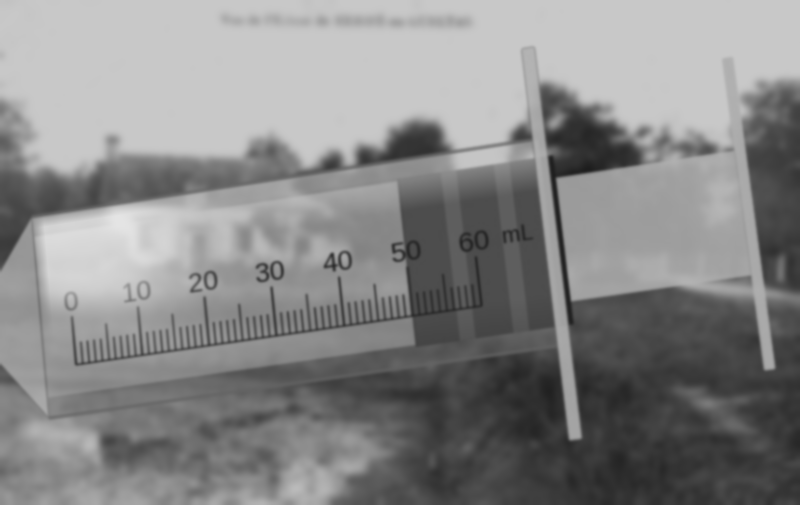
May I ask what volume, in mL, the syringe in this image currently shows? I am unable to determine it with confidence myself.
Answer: 50 mL
